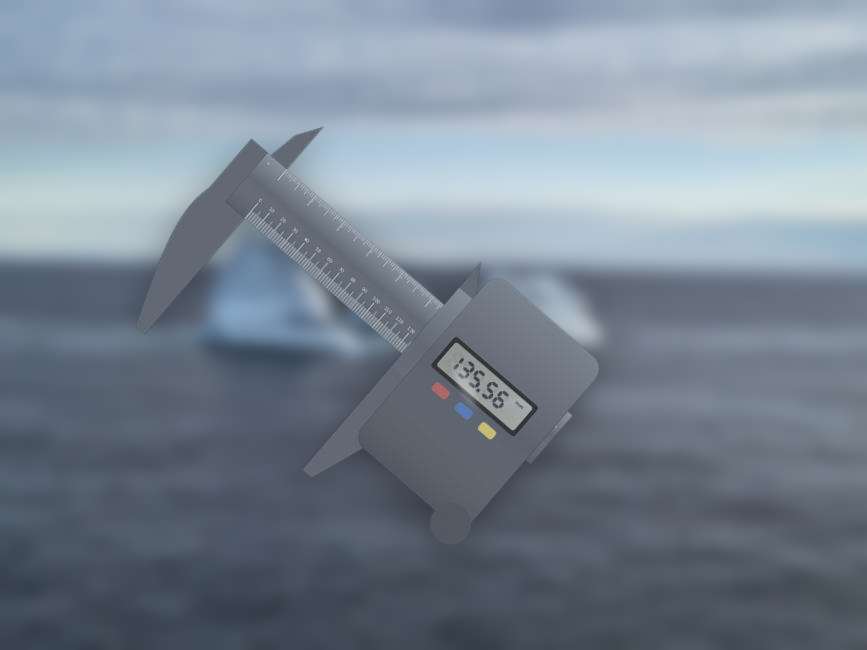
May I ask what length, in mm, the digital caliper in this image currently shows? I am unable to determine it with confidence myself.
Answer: 135.56 mm
